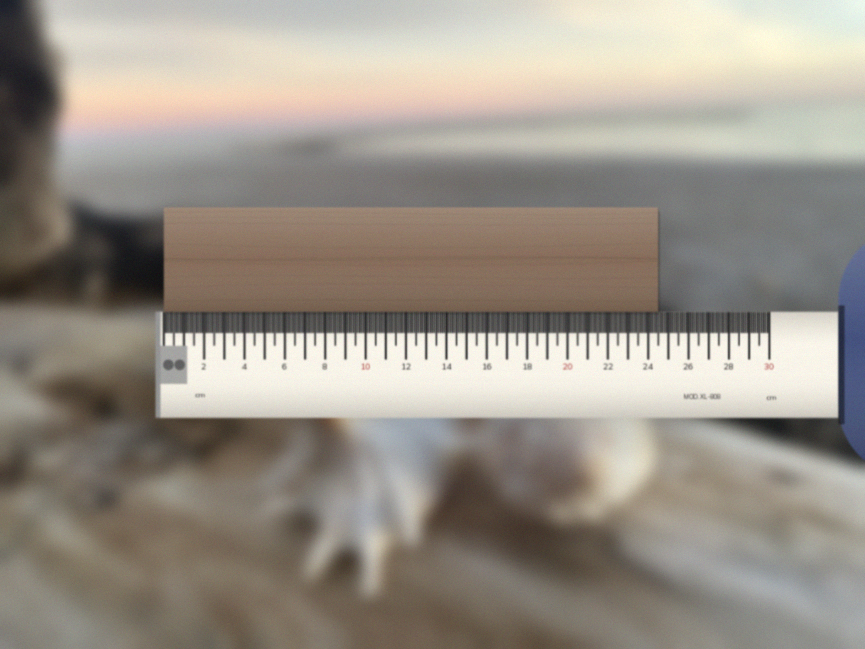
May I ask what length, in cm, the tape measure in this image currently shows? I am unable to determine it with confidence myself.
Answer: 24.5 cm
